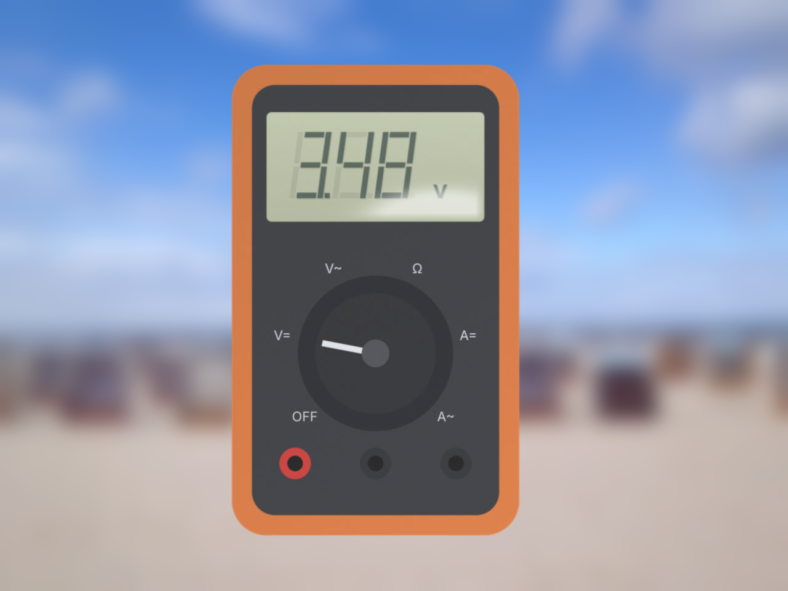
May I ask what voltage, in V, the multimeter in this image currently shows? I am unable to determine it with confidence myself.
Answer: 3.48 V
